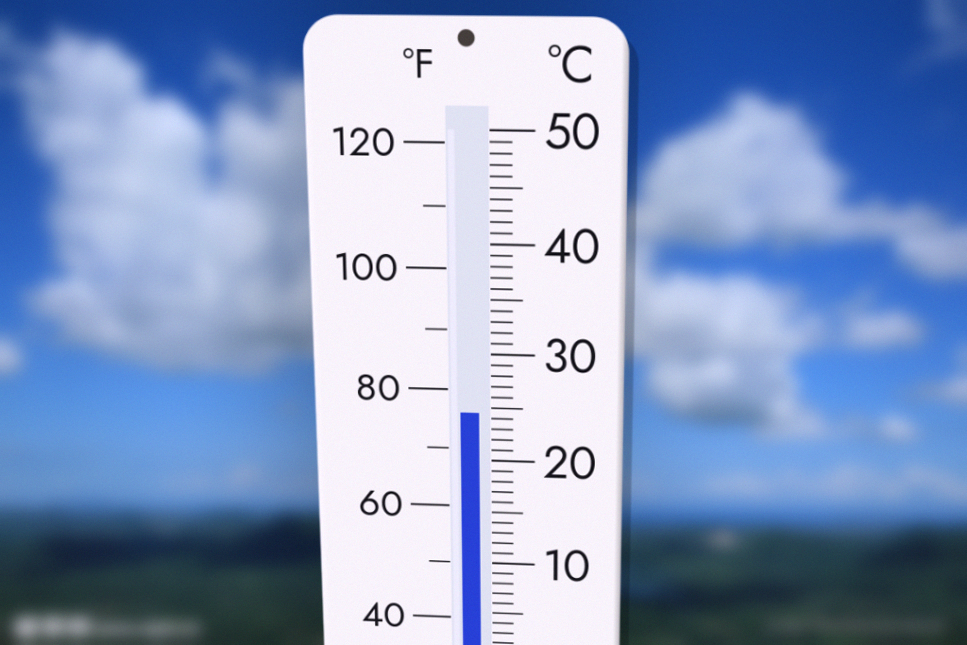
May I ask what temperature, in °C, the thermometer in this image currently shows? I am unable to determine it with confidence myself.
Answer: 24.5 °C
